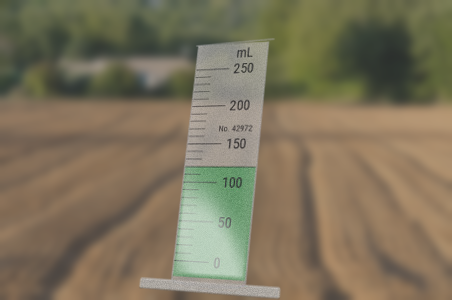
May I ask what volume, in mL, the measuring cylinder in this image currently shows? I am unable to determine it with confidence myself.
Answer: 120 mL
